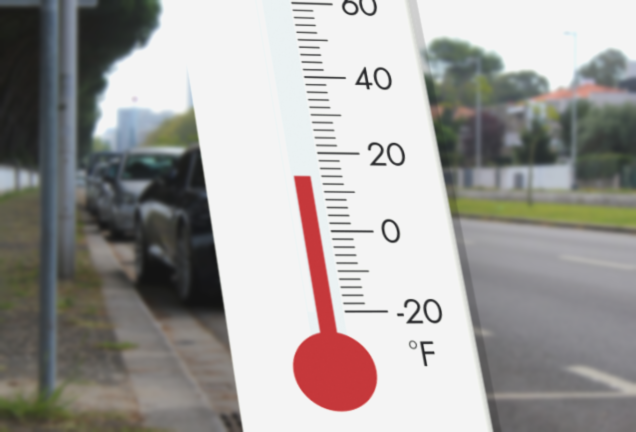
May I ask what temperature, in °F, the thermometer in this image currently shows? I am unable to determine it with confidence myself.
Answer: 14 °F
